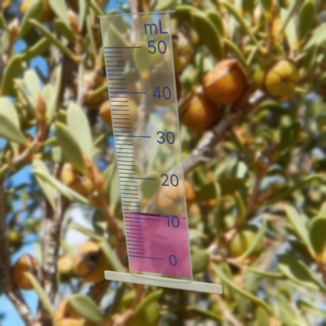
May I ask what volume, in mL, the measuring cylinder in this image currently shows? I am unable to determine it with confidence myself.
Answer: 11 mL
